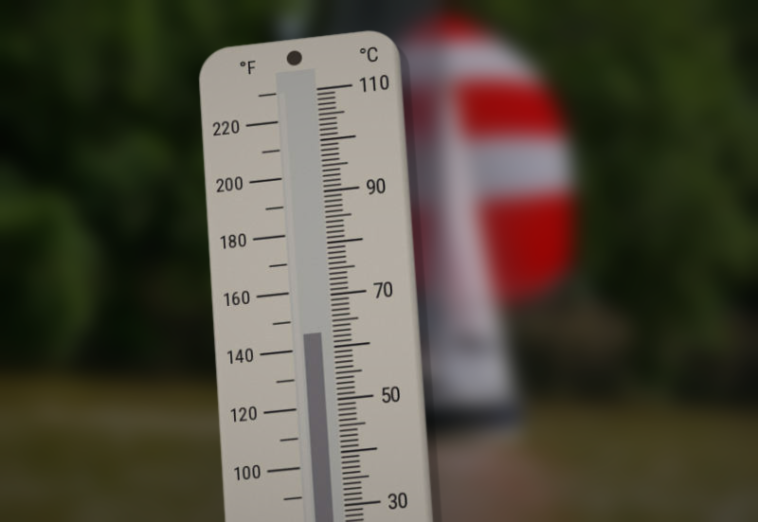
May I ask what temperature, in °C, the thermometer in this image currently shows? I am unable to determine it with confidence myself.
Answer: 63 °C
